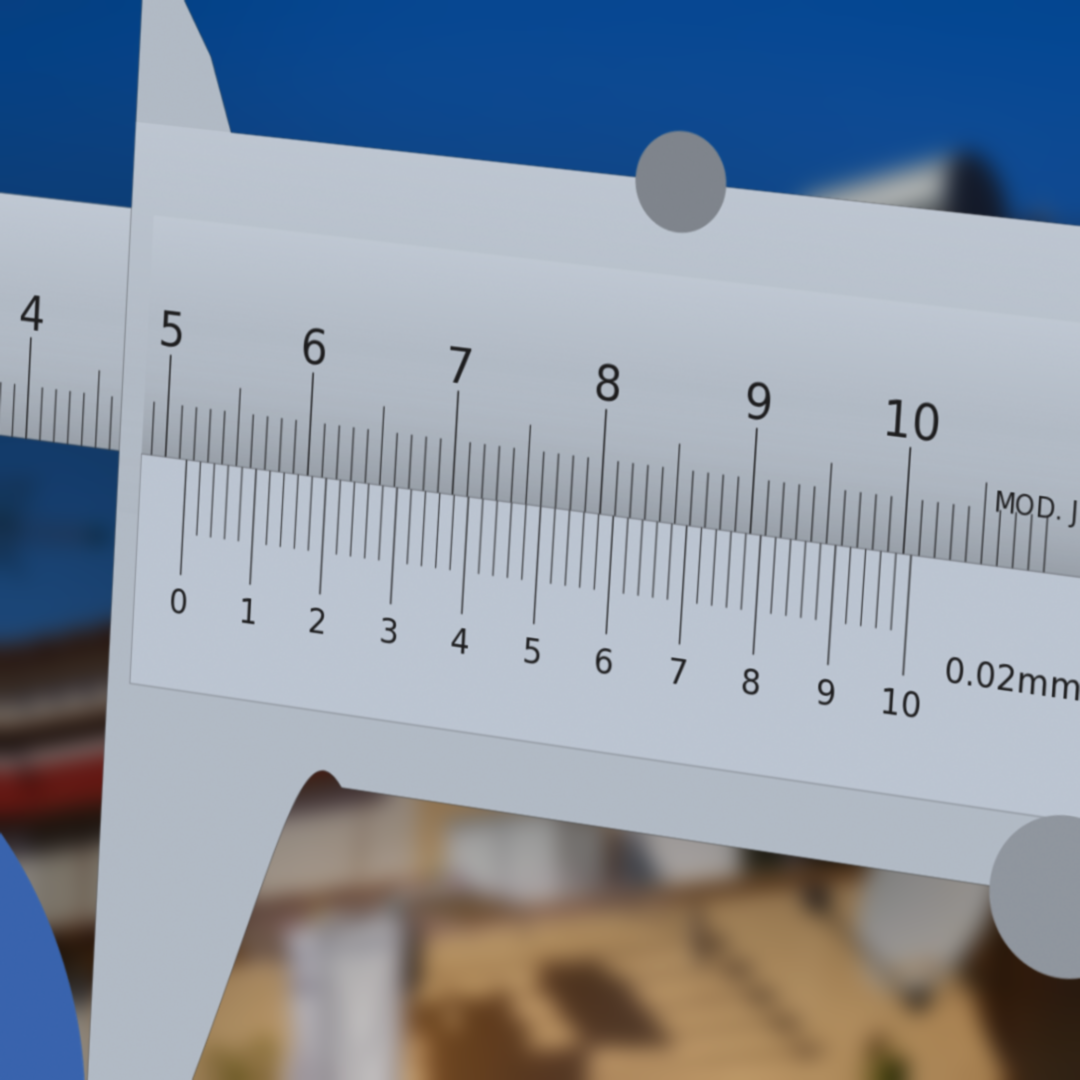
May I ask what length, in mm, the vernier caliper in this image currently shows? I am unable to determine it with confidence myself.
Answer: 51.5 mm
